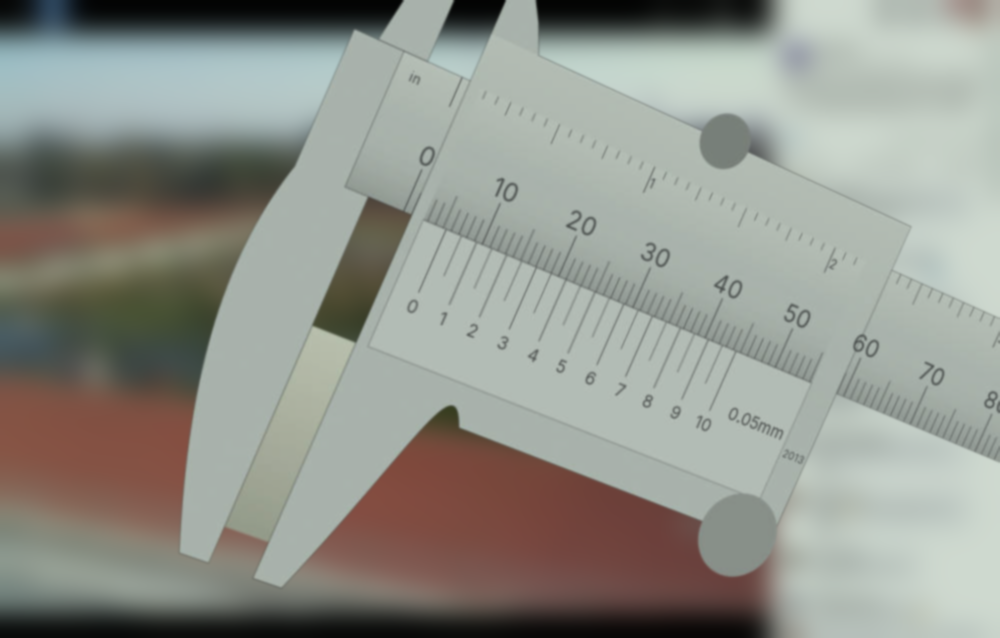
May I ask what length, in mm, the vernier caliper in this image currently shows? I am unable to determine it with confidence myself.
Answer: 5.4 mm
